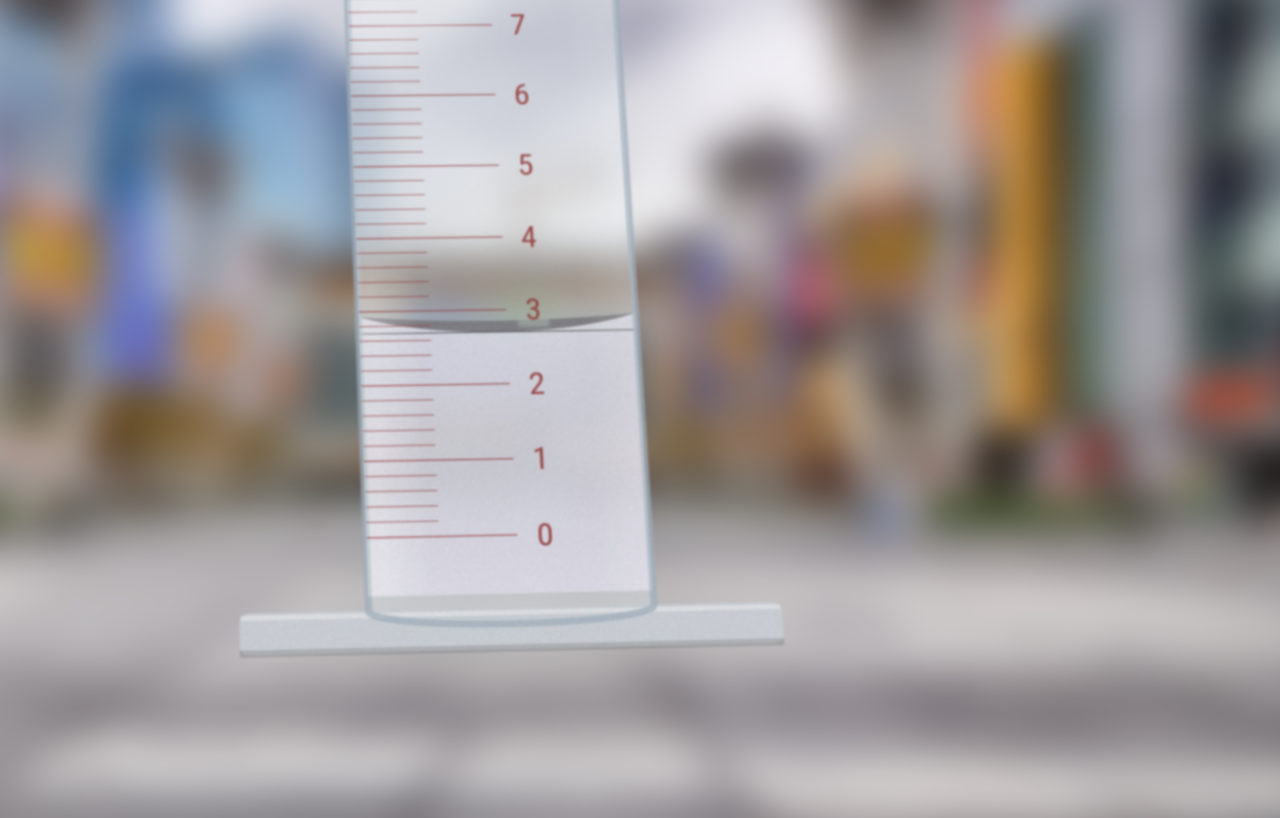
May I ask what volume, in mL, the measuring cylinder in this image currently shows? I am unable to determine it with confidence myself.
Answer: 2.7 mL
